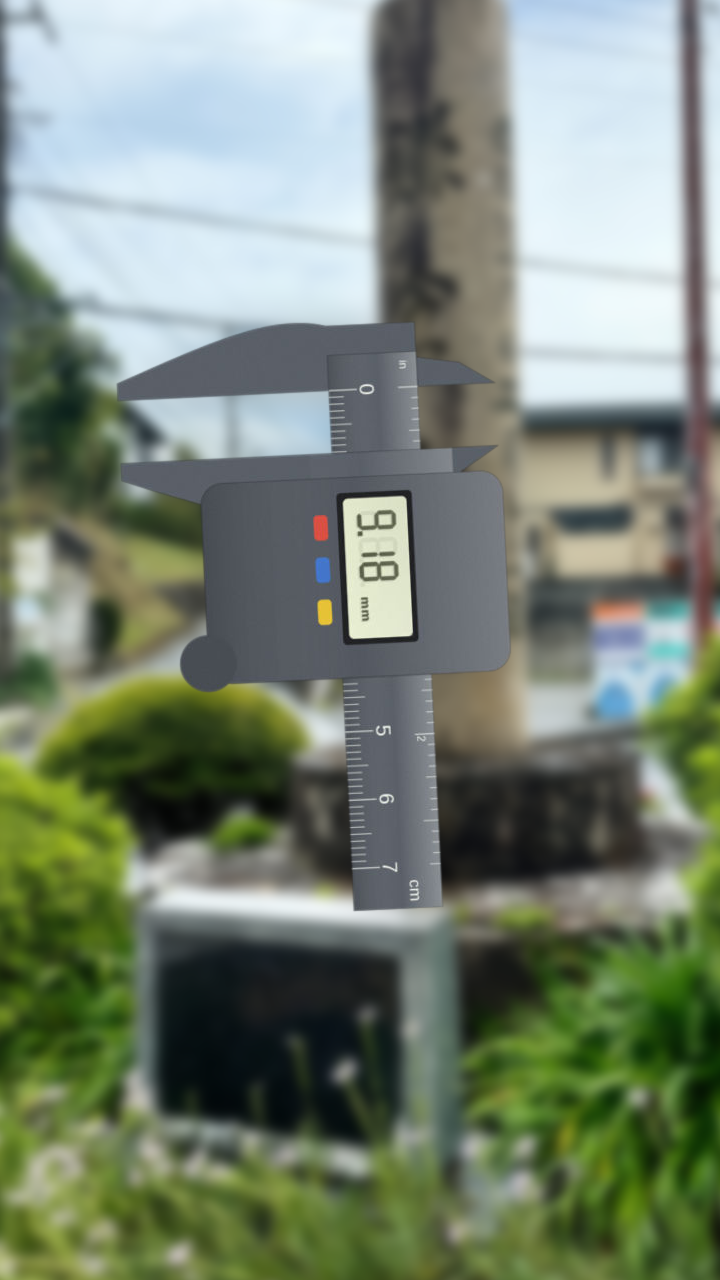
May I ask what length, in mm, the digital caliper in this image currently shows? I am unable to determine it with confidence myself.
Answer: 9.18 mm
